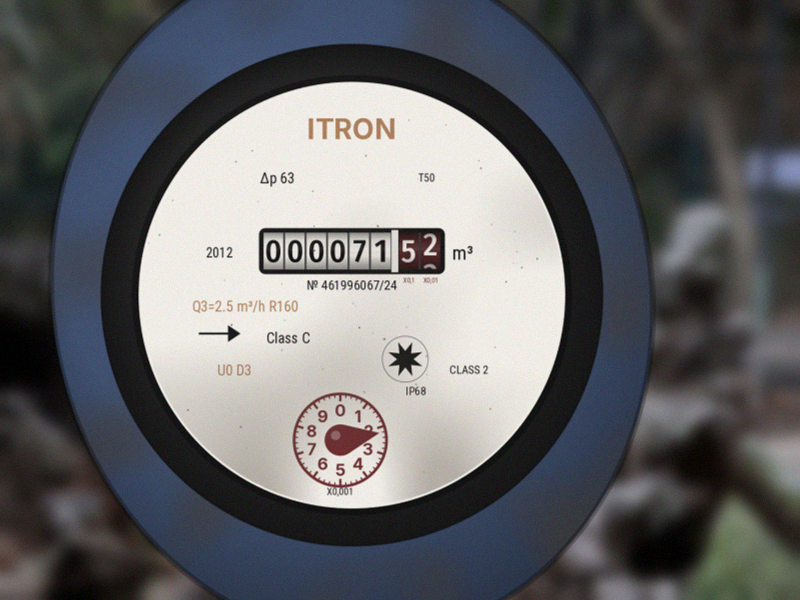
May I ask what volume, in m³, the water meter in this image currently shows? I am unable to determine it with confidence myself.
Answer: 71.522 m³
